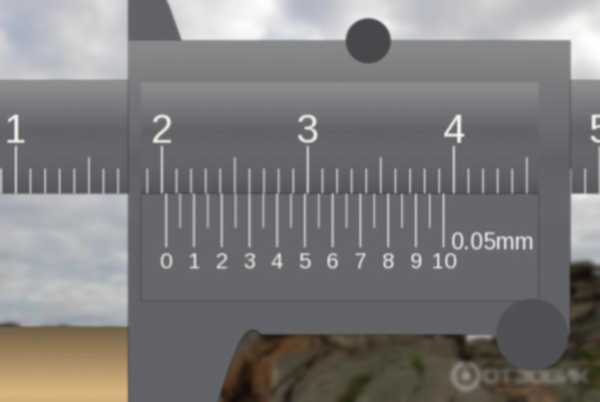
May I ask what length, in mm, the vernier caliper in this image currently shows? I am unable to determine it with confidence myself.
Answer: 20.3 mm
